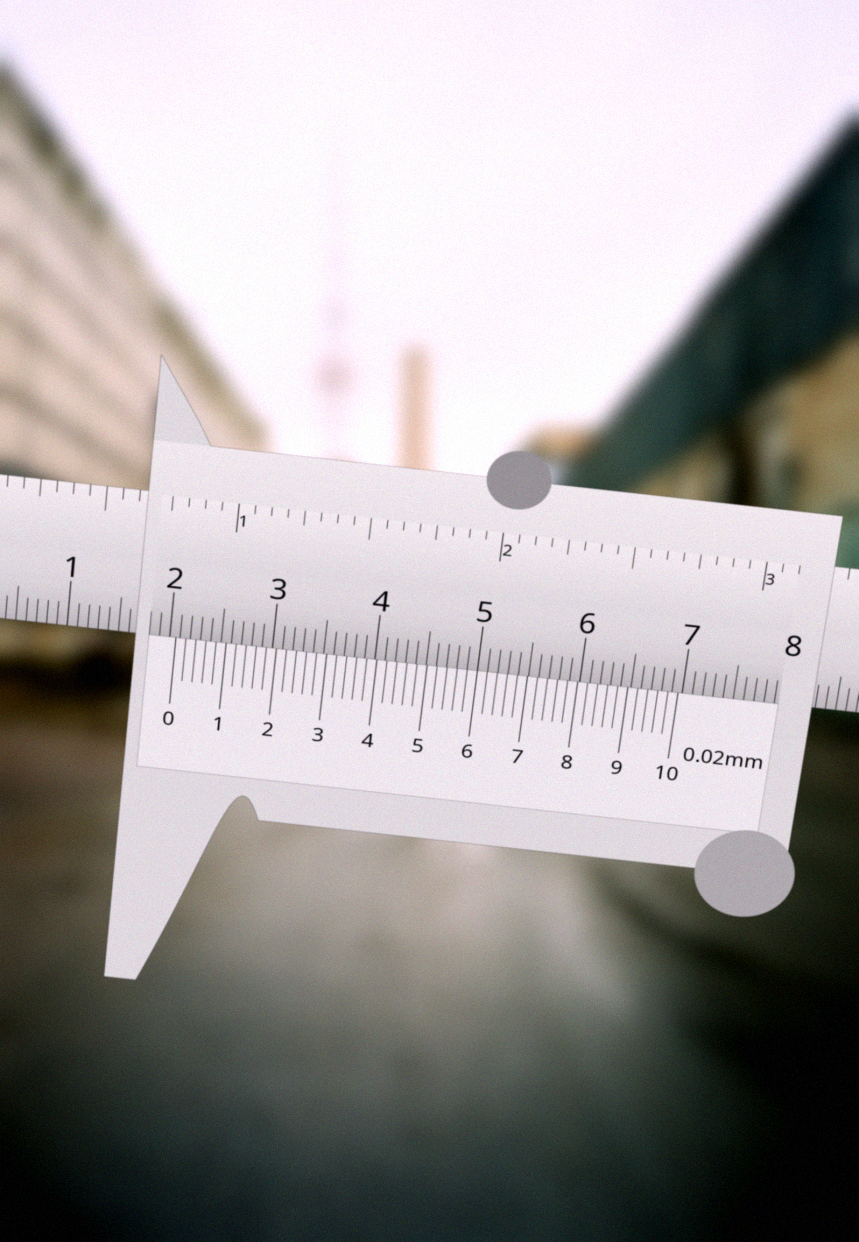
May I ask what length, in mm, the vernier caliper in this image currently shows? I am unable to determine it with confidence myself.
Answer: 20.6 mm
